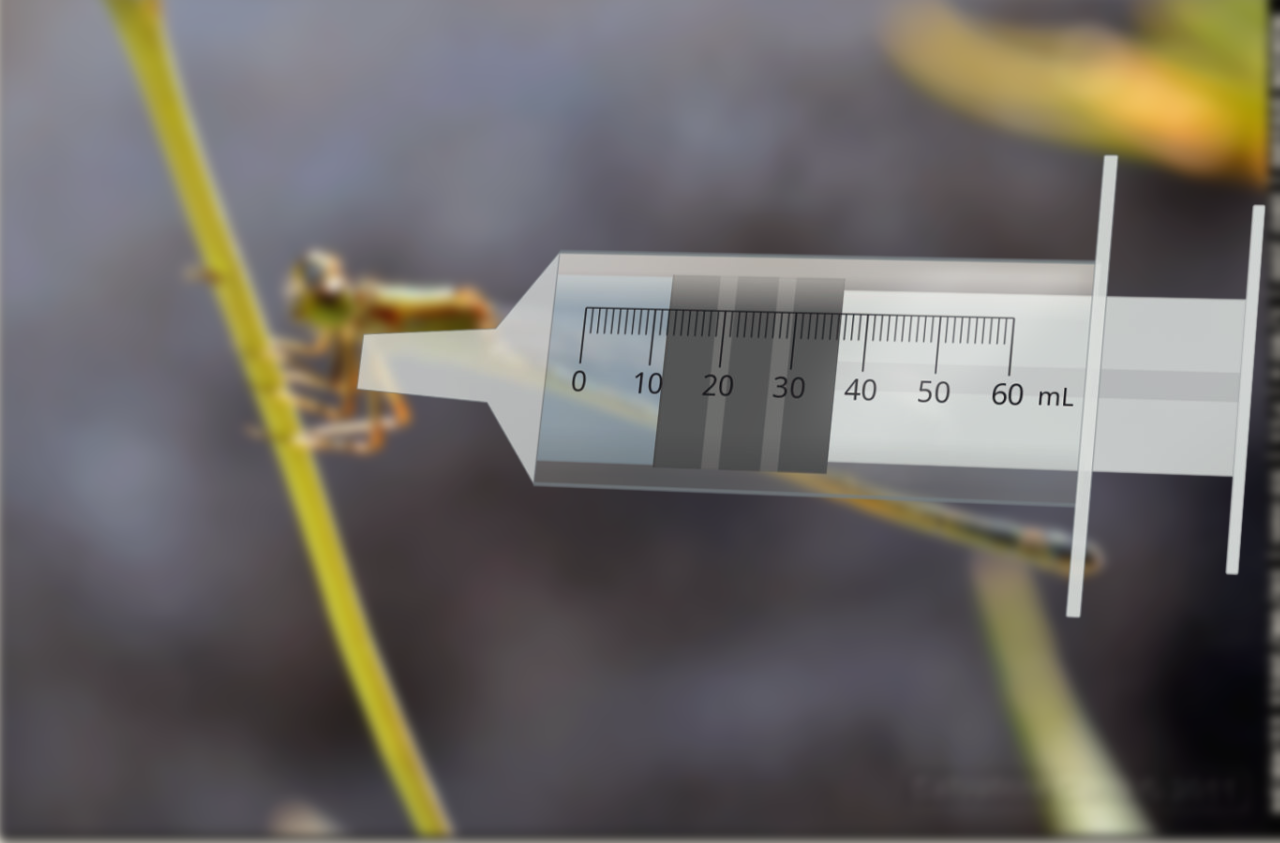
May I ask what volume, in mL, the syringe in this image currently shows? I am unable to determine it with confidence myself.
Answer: 12 mL
